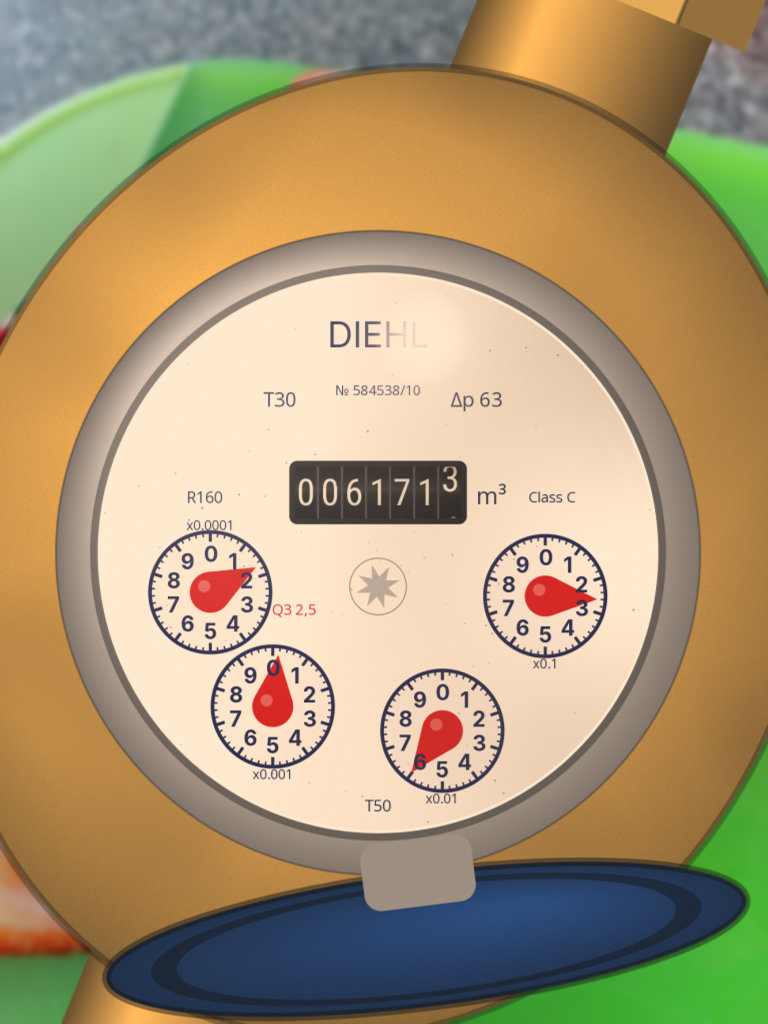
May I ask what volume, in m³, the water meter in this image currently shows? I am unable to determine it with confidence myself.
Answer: 61713.2601 m³
